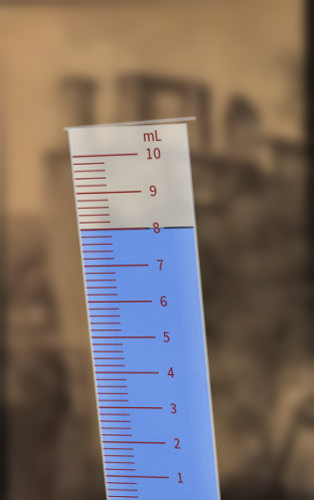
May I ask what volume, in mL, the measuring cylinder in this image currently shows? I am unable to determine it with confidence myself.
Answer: 8 mL
